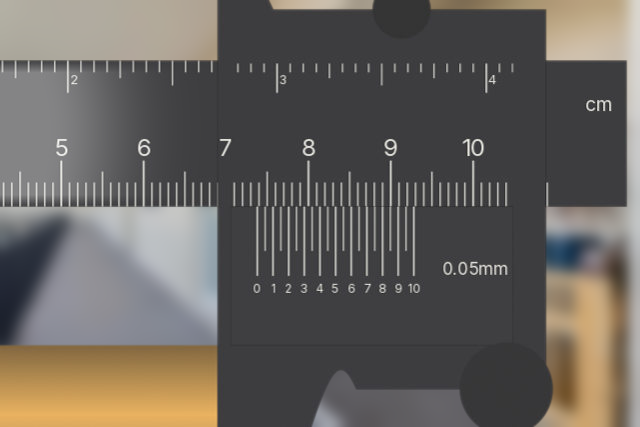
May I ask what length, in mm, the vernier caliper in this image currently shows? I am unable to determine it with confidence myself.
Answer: 73.8 mm
